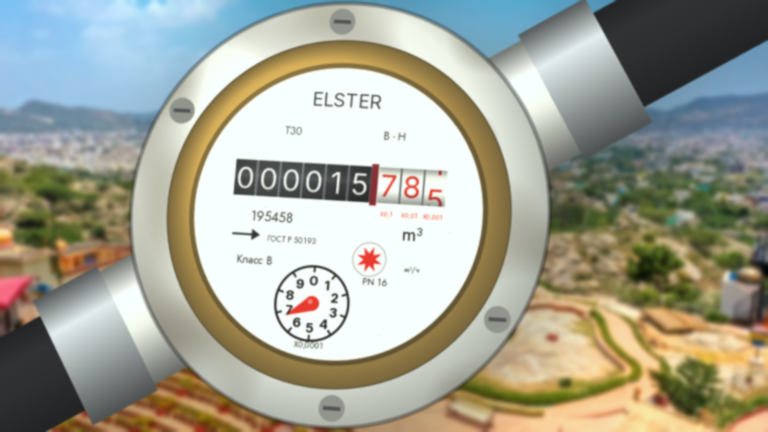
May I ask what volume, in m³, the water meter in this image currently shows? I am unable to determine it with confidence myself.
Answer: 15.7846 m³
